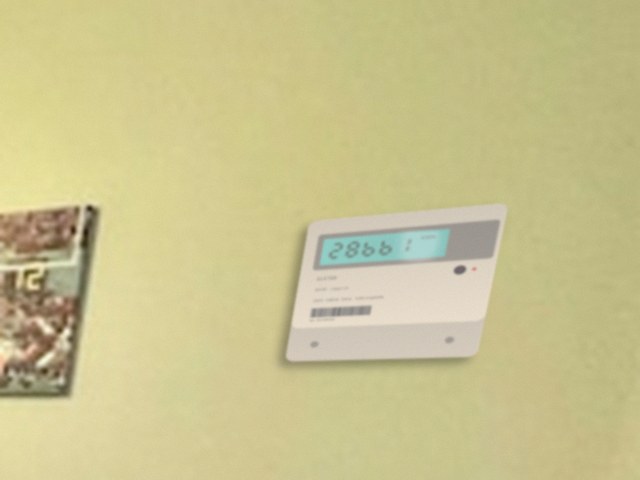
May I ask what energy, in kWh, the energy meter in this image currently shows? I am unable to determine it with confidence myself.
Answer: 28661 kWh
